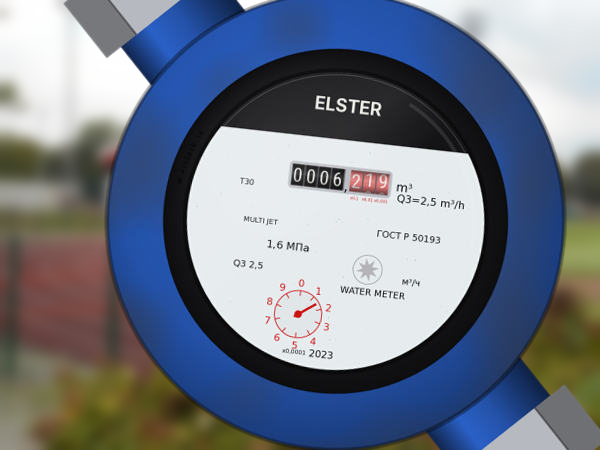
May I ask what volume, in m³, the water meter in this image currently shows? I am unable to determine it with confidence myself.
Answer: 6.2191 m³
